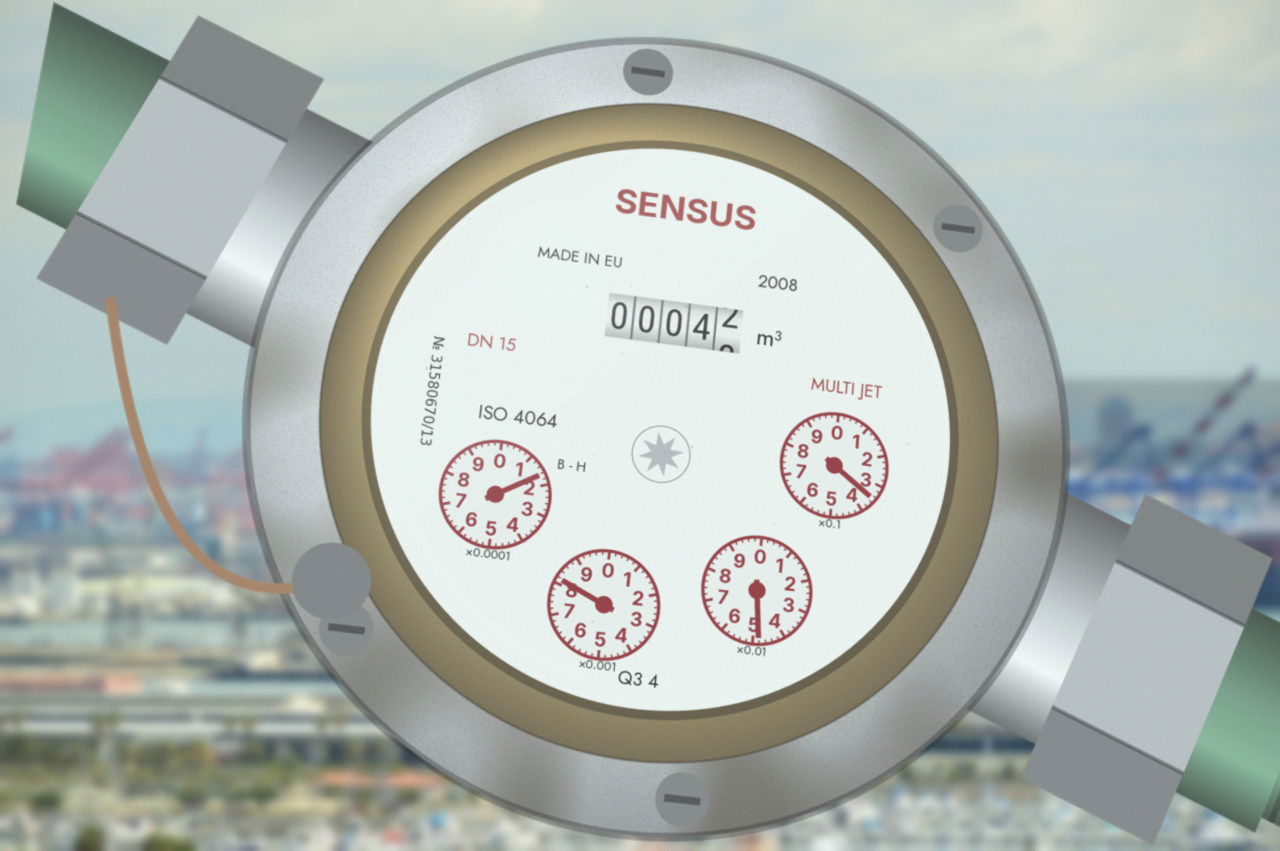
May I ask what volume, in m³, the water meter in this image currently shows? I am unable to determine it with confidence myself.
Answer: 42.3481 m³
